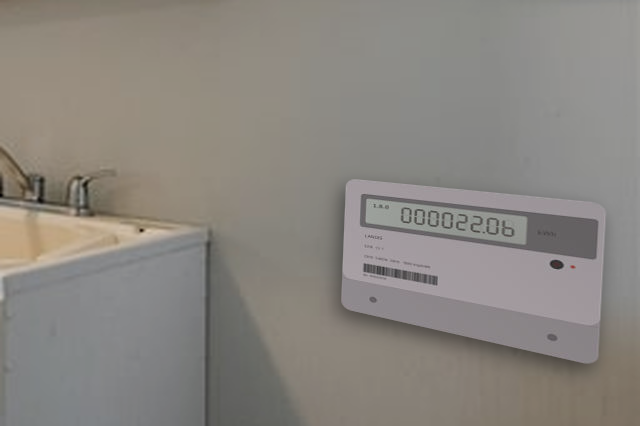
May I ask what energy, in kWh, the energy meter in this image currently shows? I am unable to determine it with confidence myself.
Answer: 22.06 kWh
